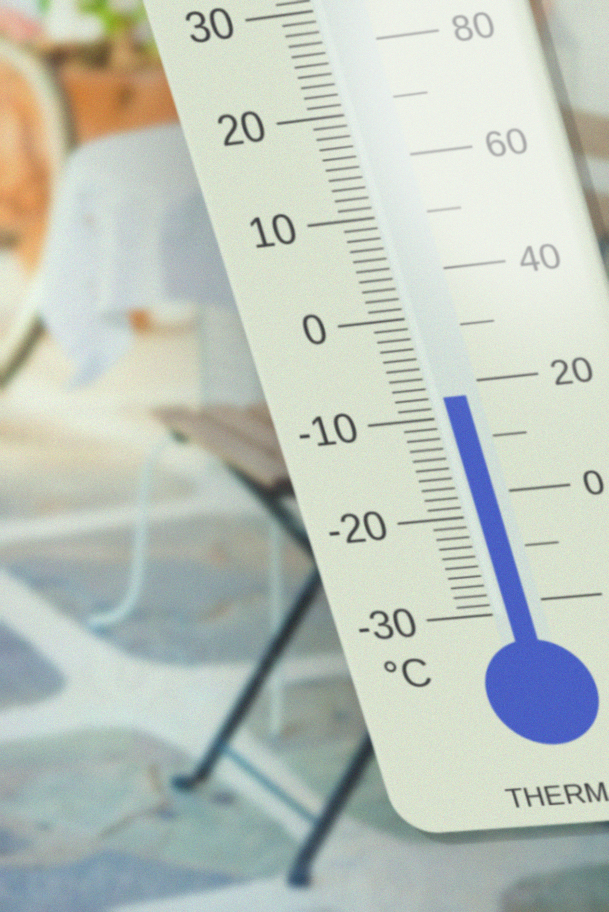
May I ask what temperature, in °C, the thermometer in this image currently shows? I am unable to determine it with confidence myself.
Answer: -8 °C
